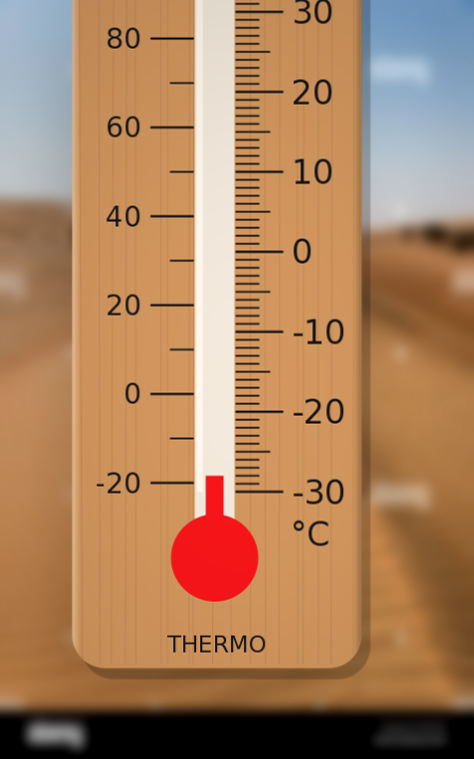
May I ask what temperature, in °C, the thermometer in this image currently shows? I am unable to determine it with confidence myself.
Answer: -28 °C
